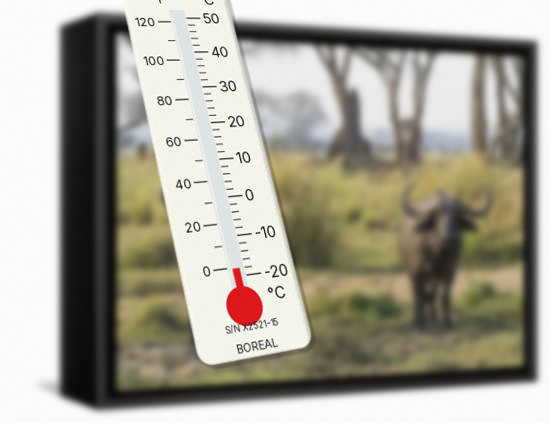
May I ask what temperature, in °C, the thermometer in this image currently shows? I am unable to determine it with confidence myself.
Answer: -18 °C
